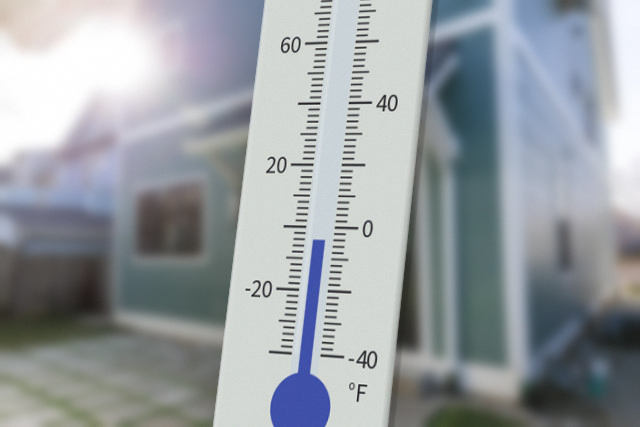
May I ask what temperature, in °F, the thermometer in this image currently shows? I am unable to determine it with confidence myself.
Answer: -4 °F
